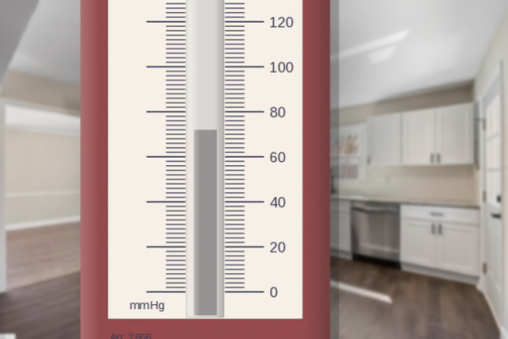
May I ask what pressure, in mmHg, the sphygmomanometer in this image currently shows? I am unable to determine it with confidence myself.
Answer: 72 mmHg
